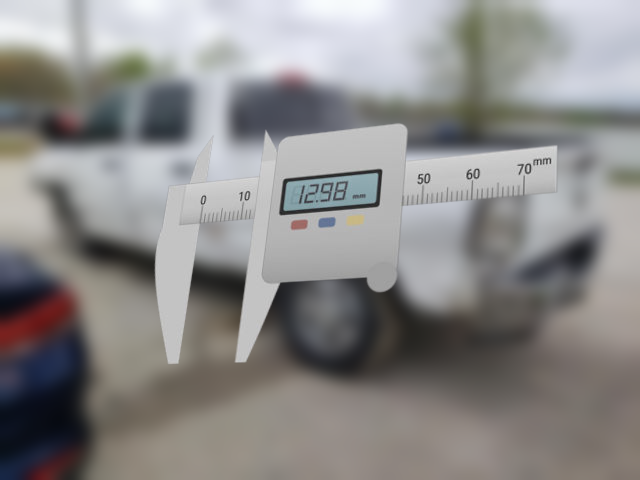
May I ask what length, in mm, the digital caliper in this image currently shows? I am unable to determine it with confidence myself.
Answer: 12.98 mm
